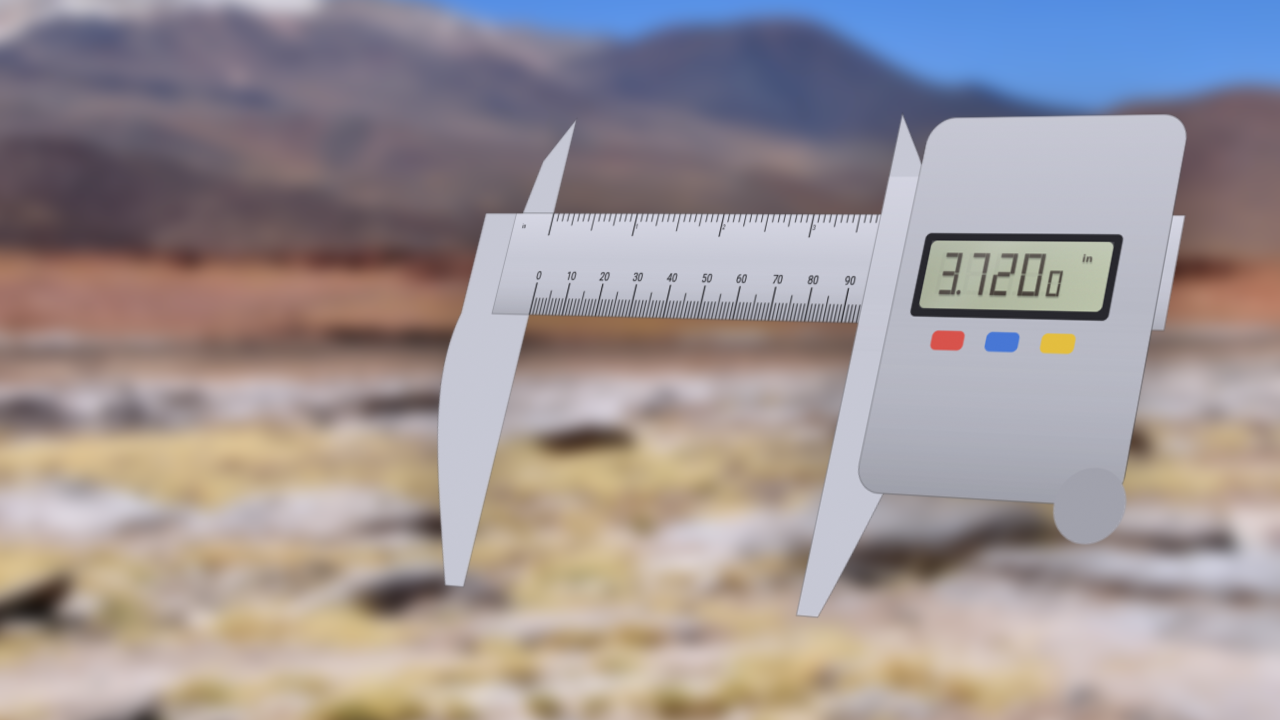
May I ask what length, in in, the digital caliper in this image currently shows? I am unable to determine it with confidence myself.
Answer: 3.7200 in
